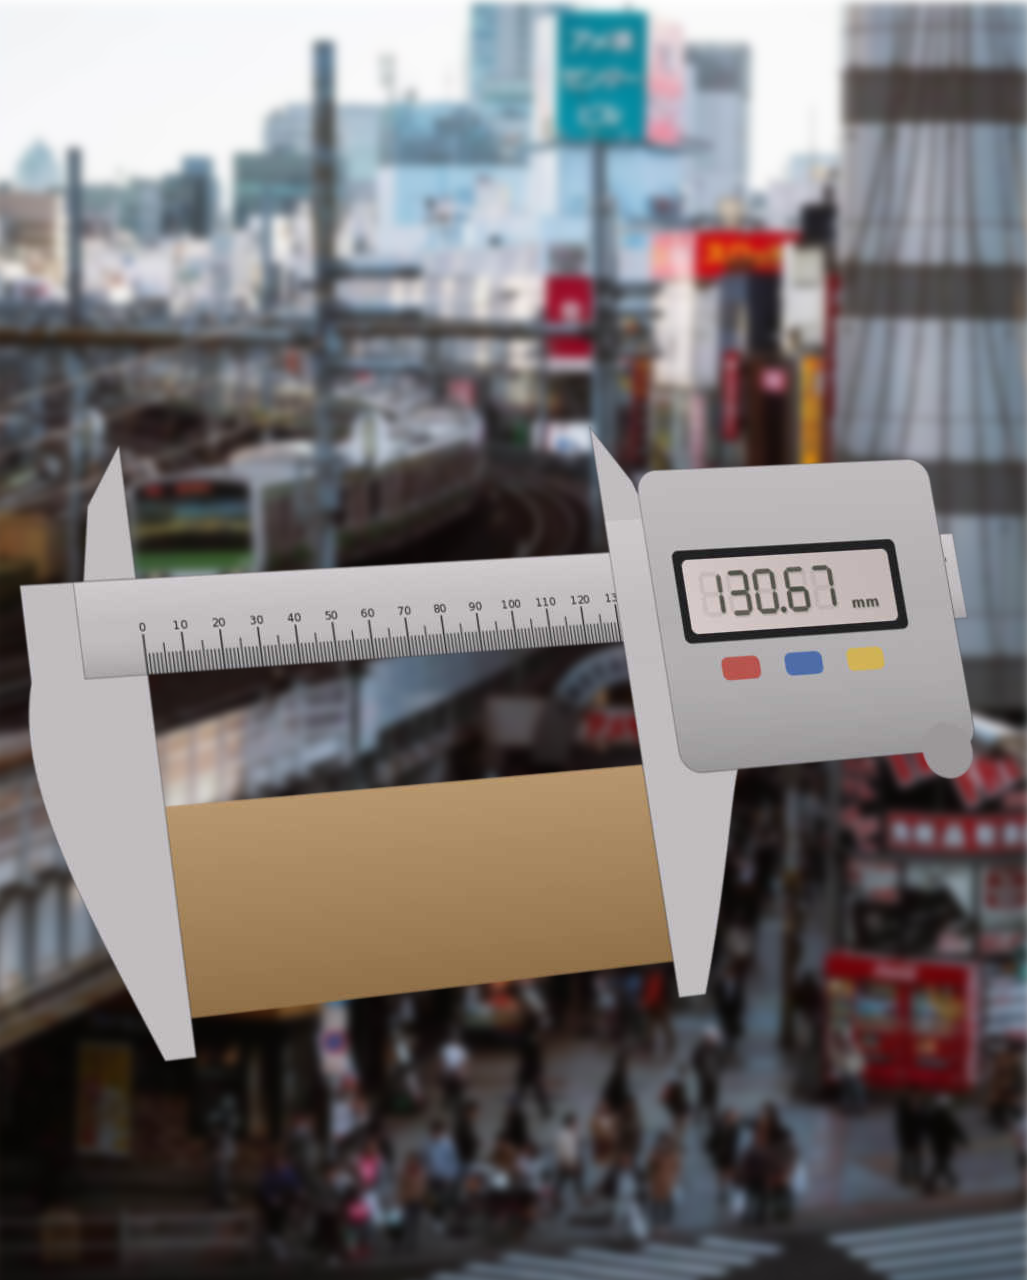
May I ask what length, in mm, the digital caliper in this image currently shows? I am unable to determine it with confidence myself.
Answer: 130.67 mm
